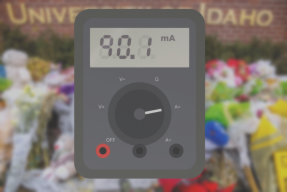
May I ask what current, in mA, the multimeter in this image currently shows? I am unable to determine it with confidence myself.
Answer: 90.1 mA
